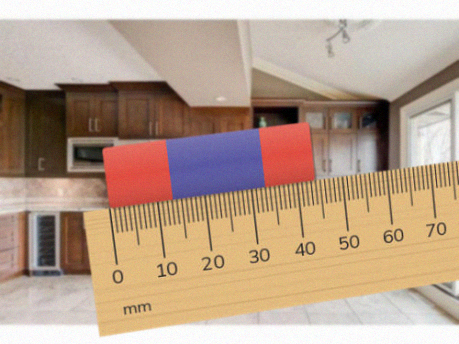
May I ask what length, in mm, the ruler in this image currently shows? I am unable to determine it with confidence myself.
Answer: 44 mm
